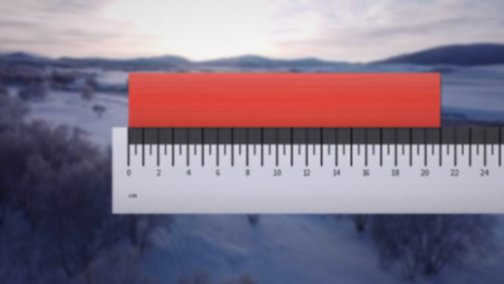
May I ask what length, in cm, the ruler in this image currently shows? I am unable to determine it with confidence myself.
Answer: 21 cm
